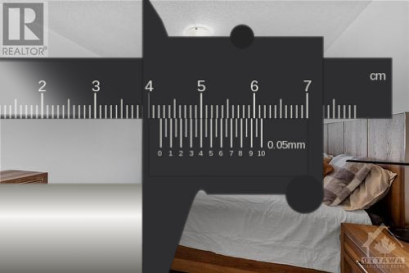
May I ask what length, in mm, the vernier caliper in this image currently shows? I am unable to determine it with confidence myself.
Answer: 42.4 mm
